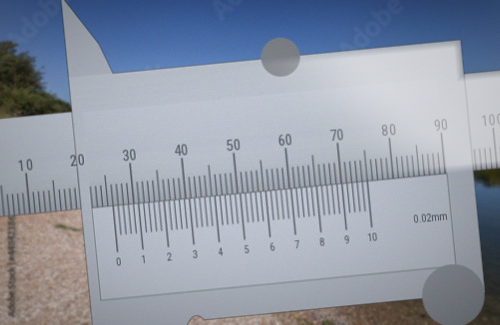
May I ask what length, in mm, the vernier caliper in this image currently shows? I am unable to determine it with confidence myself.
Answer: 26.0 mm
